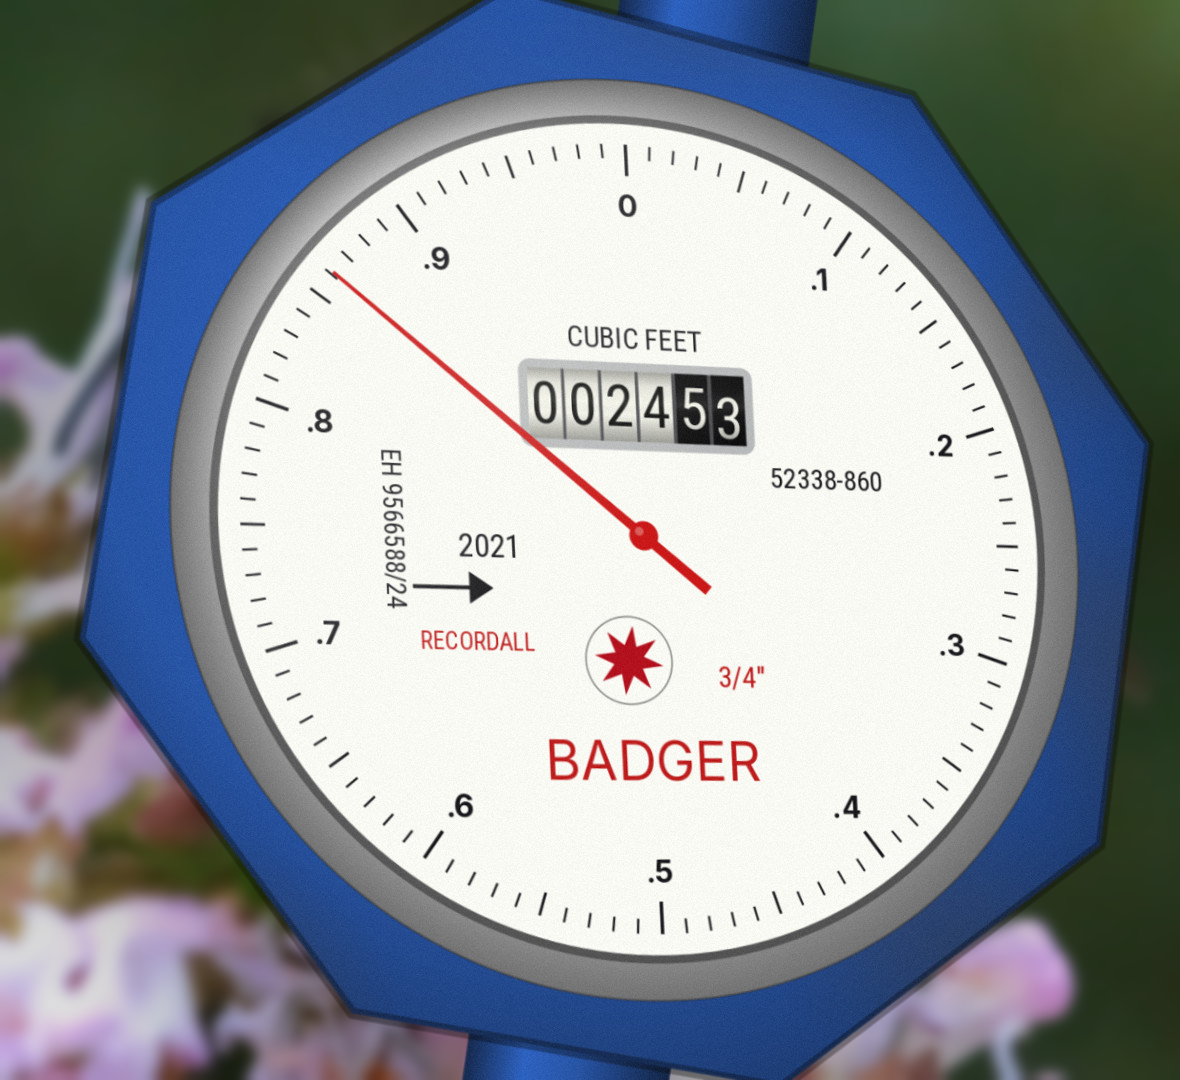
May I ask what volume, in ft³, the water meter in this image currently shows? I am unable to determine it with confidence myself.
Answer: 2452.86 ft³
